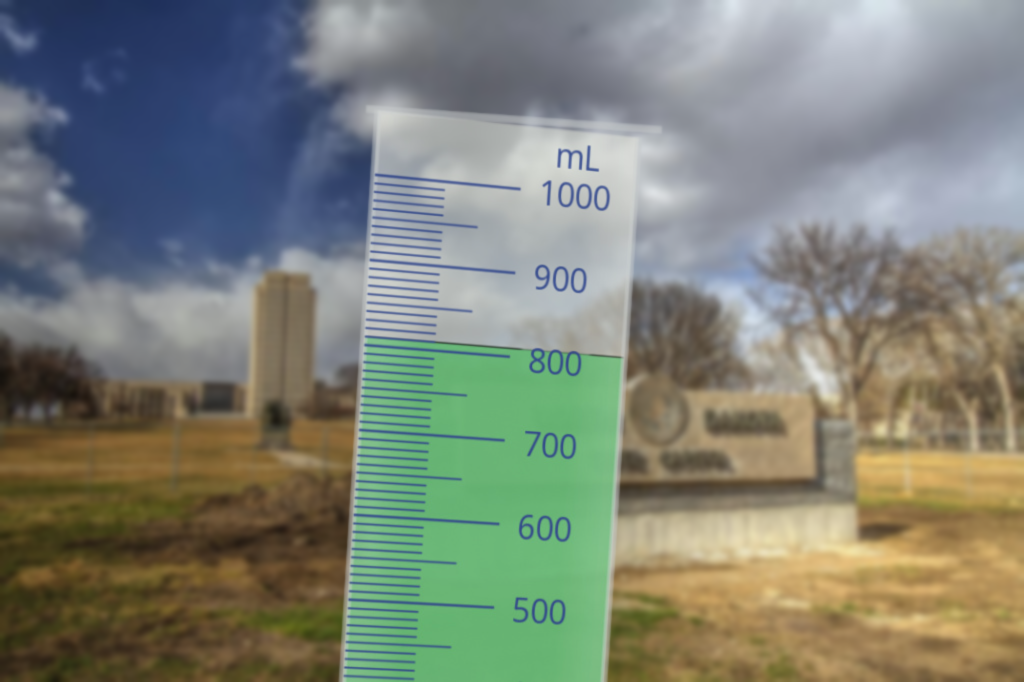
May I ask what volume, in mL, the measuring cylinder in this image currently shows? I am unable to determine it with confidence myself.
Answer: 810 mL
